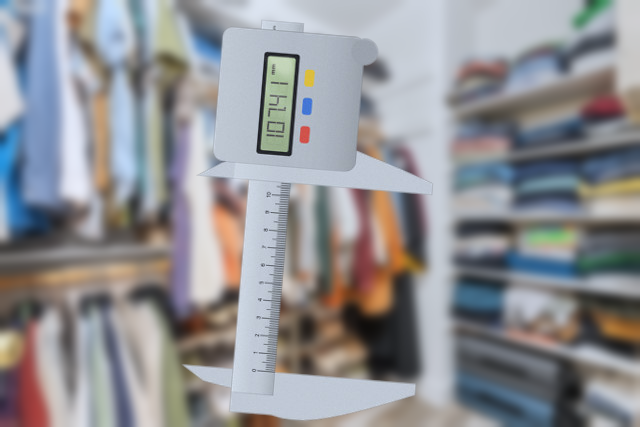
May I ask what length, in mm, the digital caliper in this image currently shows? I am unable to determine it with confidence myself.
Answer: 107.41 mm
